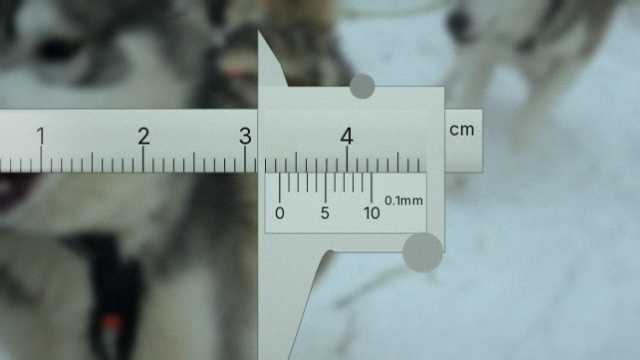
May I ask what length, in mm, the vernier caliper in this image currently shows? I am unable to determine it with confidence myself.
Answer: 33.4 mm
